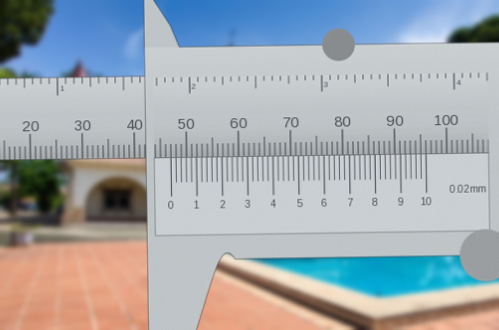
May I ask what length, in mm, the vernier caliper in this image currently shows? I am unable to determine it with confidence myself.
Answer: 47.0 mm
